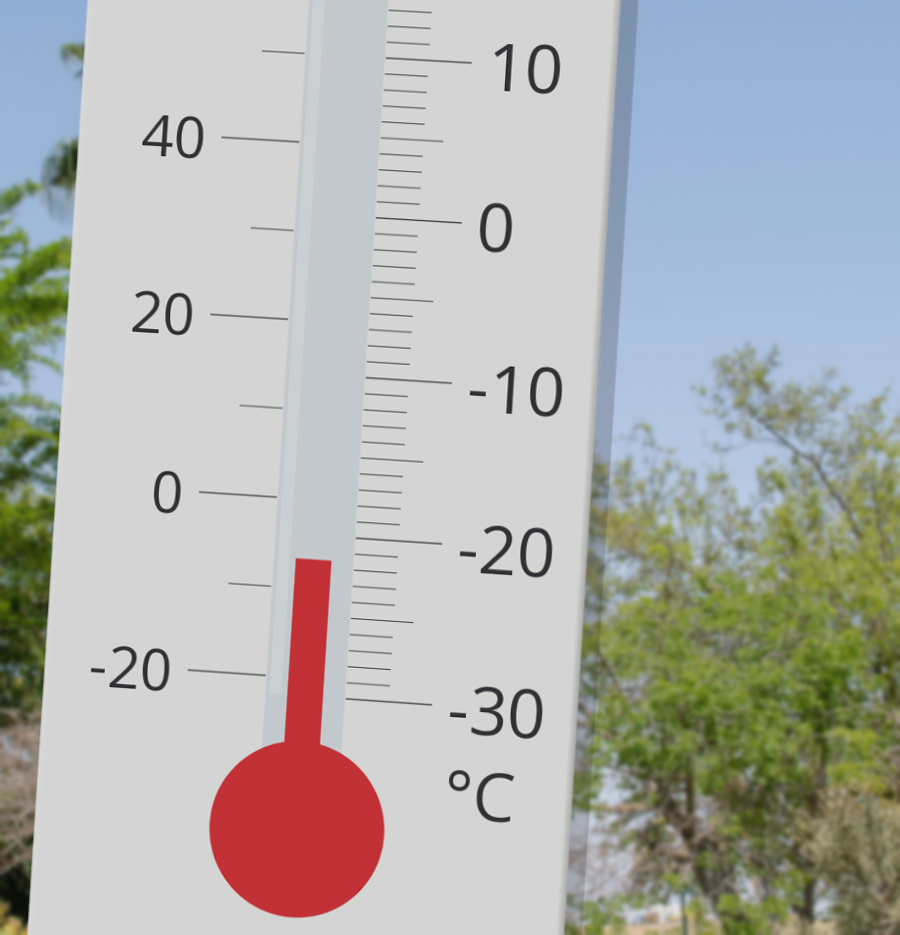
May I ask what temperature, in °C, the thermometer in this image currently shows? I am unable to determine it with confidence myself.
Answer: -21.5 °C
